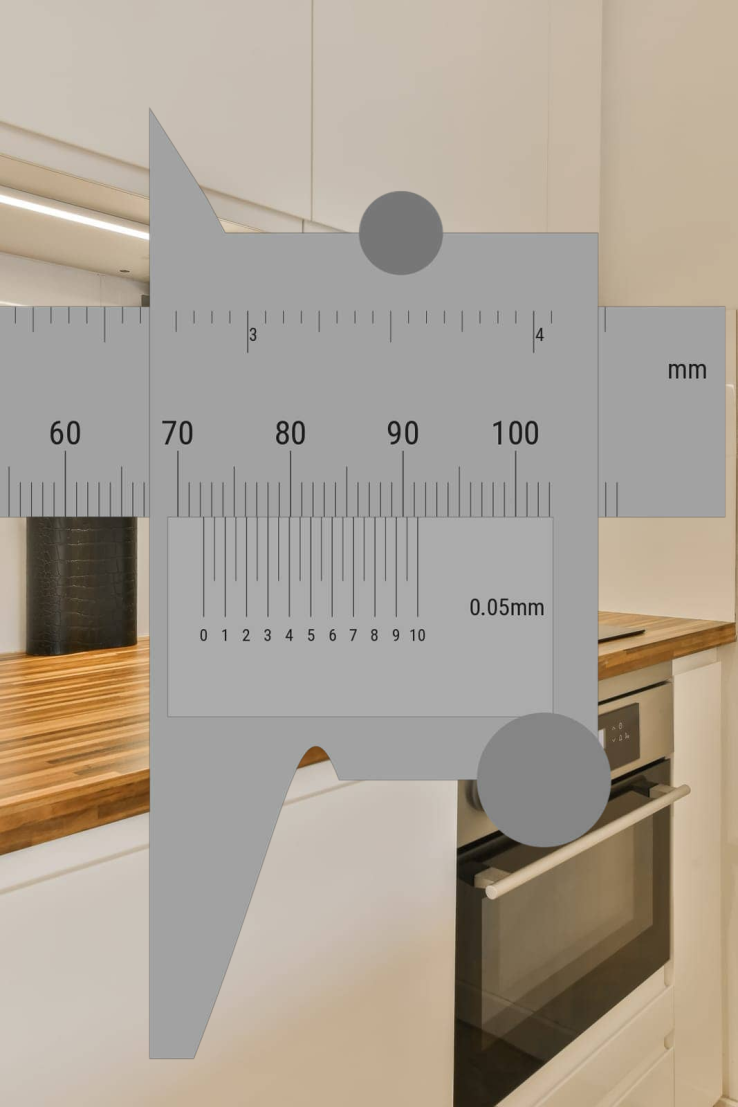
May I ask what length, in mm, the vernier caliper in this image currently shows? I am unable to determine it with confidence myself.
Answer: 72.3 mm
